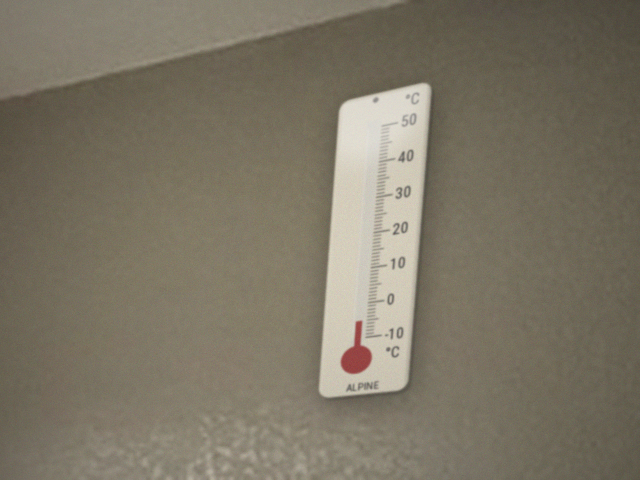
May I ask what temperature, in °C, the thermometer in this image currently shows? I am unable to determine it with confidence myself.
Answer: -5 °C
